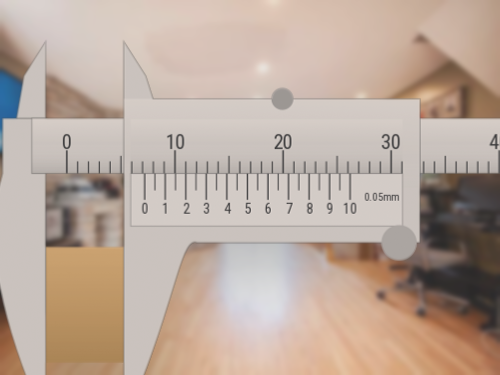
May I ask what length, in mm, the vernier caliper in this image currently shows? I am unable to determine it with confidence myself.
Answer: 7.2 mm
